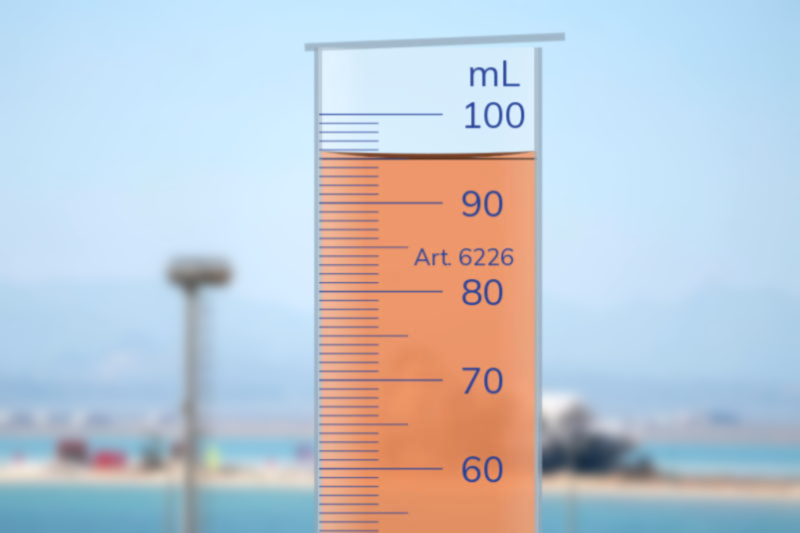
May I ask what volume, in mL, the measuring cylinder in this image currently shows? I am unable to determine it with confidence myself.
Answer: 95 mL
